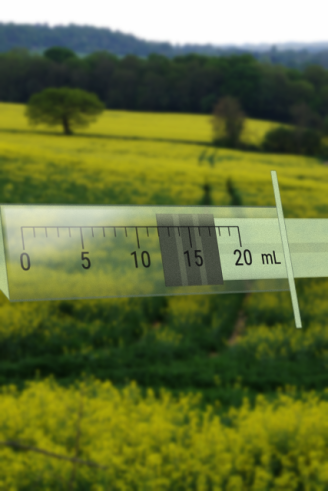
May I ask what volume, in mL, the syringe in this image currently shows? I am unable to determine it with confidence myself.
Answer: 12 mL
